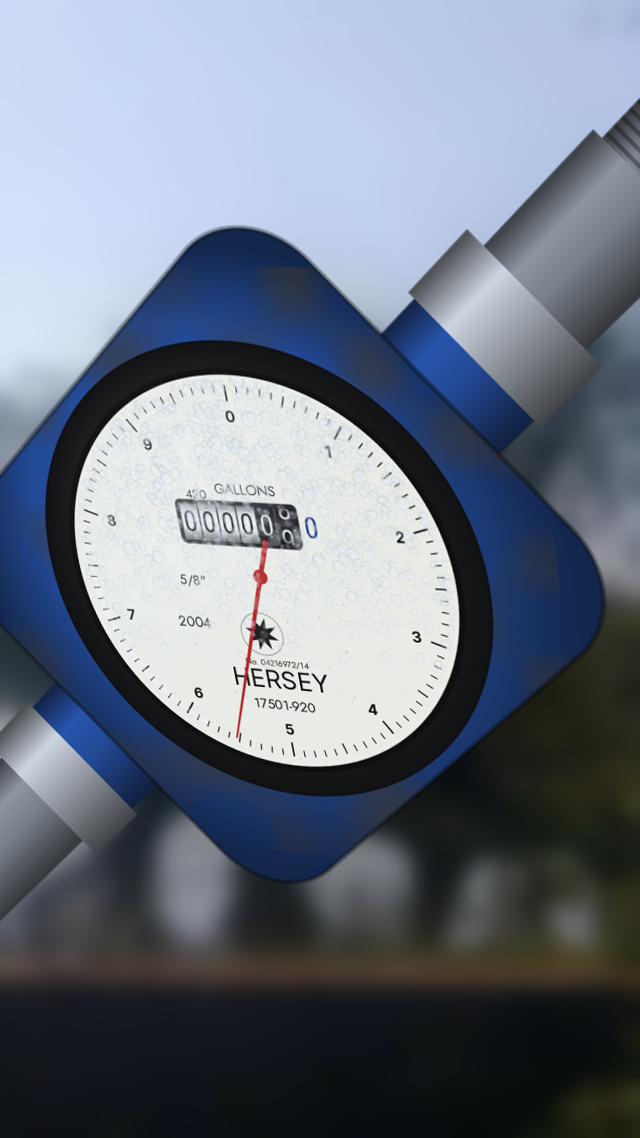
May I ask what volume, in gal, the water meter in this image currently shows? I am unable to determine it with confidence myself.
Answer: 85.5 gal
